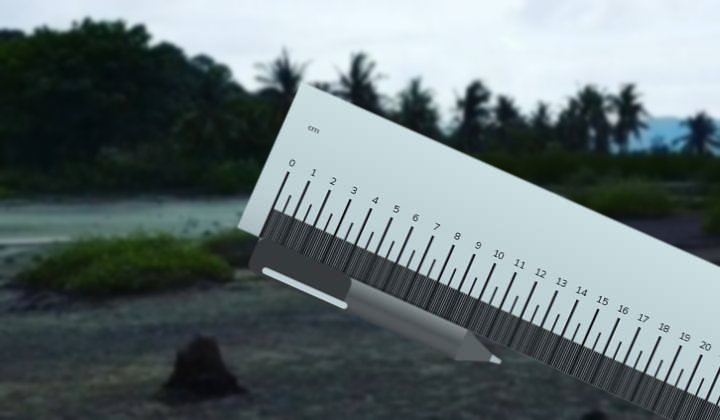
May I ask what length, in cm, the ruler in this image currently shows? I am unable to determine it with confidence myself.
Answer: 12 cm
